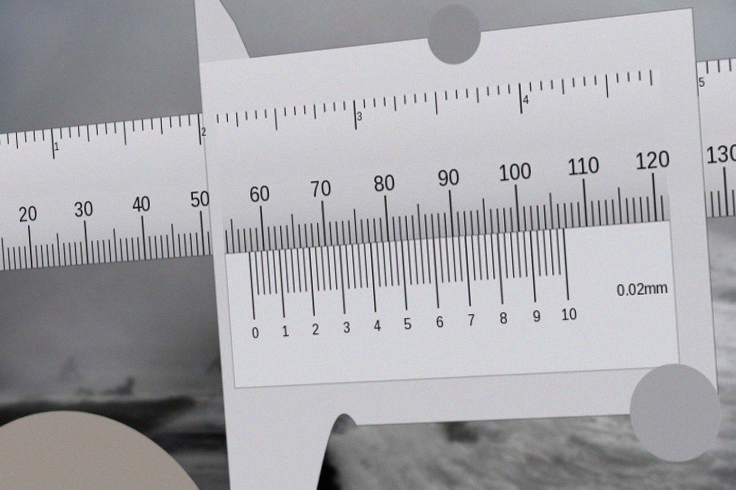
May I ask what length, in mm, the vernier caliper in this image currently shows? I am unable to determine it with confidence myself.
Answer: 57.6 mm
